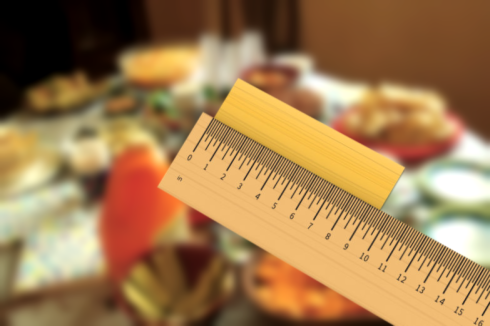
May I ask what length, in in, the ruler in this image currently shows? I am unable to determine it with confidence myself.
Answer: 9.5 in
